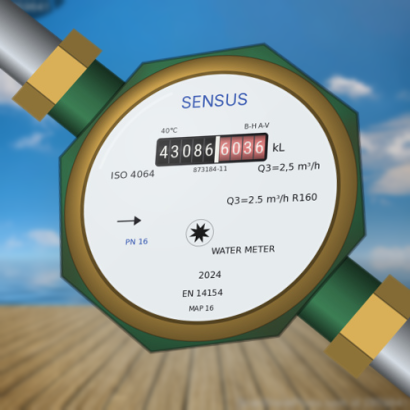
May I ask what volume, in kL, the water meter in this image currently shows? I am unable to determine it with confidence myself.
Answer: 43086.6036 kL
